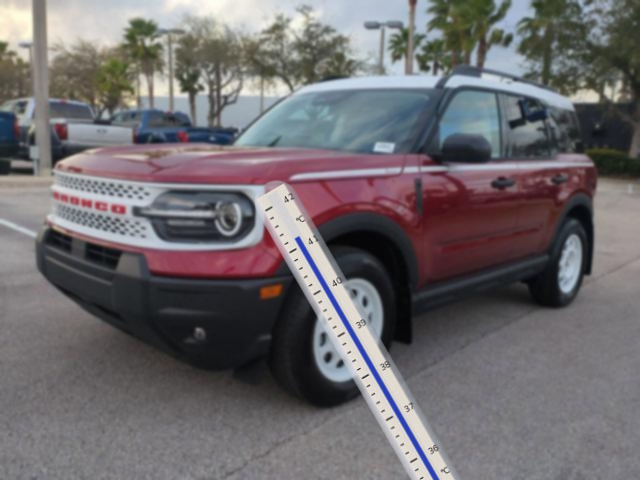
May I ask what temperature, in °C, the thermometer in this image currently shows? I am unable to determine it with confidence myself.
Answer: 41.2 °C
